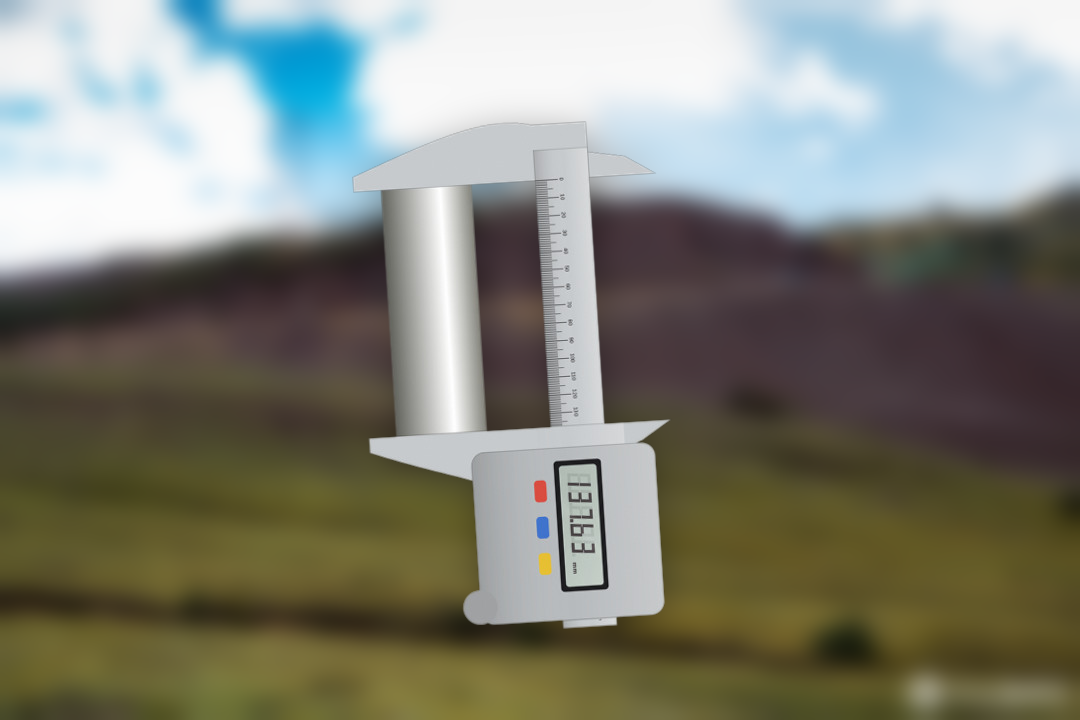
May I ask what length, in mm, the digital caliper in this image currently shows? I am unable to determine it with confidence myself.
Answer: 137.63 mm
